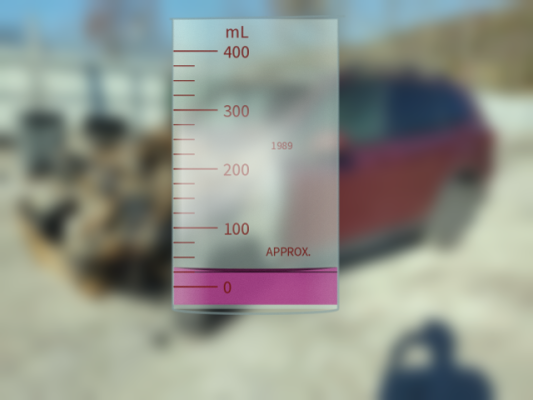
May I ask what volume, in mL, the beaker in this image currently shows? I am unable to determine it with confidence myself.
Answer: 25 mL
